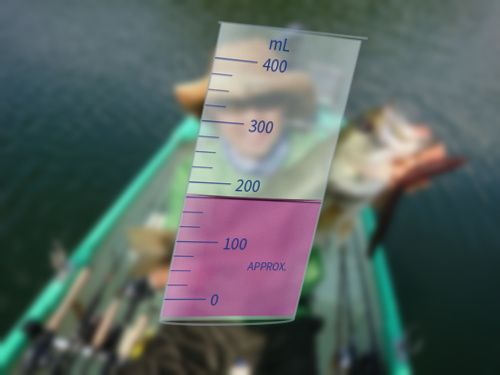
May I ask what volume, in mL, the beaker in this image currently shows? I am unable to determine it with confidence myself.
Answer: 175 mL
